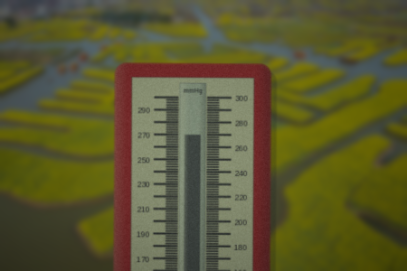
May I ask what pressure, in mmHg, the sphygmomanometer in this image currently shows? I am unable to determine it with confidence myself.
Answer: 270 mmHg
